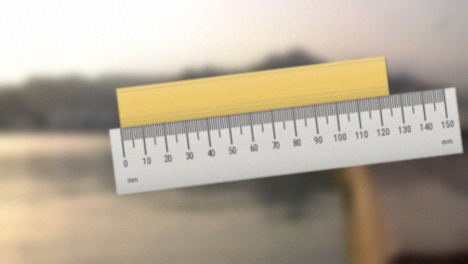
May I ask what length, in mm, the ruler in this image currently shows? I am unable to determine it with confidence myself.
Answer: 125 mm
